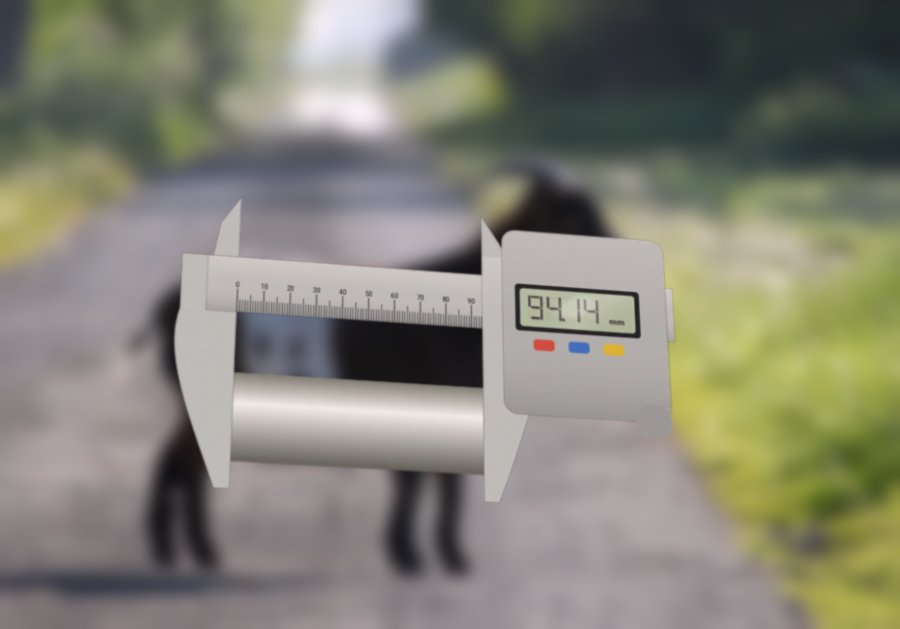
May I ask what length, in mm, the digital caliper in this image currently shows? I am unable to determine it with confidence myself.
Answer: 94.14 mm
